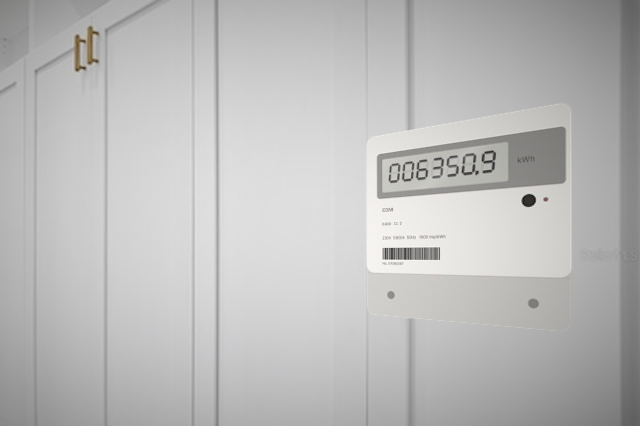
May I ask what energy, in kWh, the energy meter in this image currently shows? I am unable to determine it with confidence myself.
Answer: 6350.9 kWh
